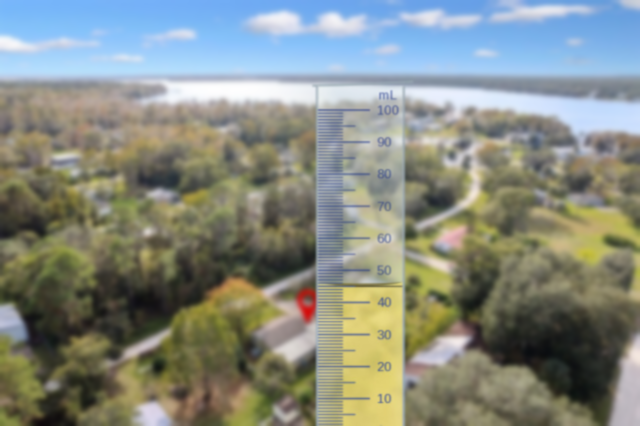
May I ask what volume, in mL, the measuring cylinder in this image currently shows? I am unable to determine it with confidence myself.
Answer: 45 mL
